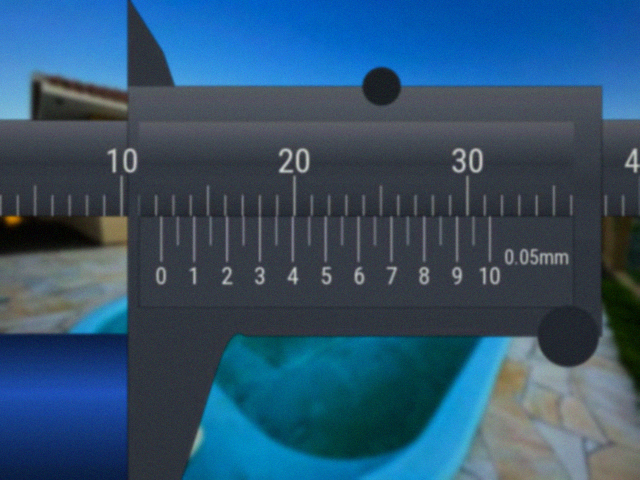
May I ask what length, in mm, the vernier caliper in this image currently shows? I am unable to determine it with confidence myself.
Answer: 12.3 mm
